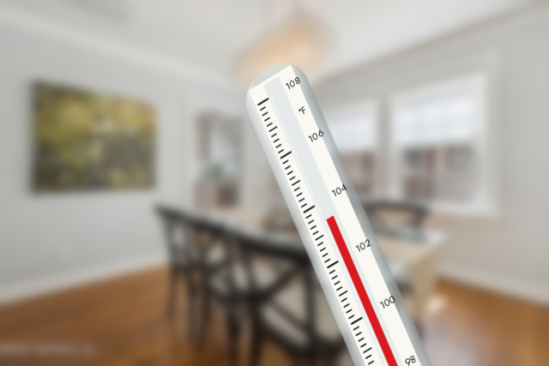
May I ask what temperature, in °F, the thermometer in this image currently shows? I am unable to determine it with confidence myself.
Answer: 103.4 °F
